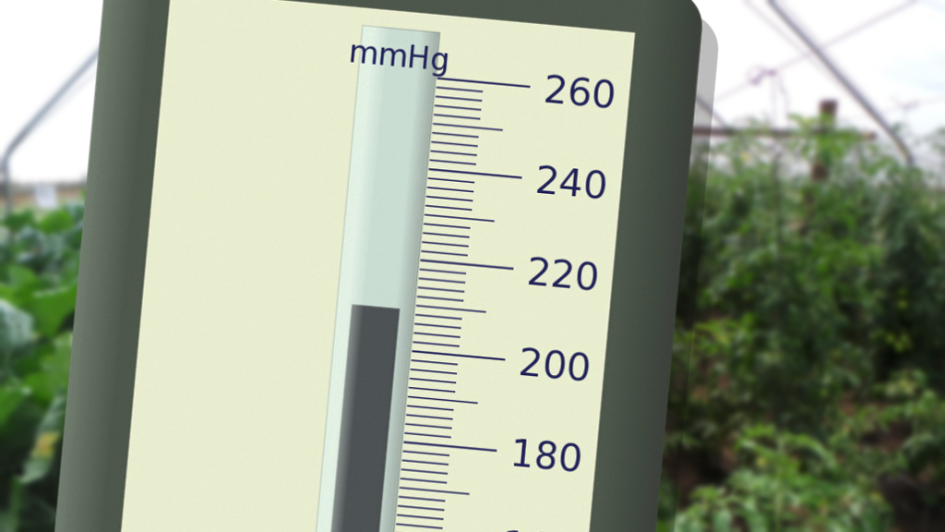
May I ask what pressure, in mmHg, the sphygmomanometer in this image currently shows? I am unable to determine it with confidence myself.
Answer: 209 mmHg
